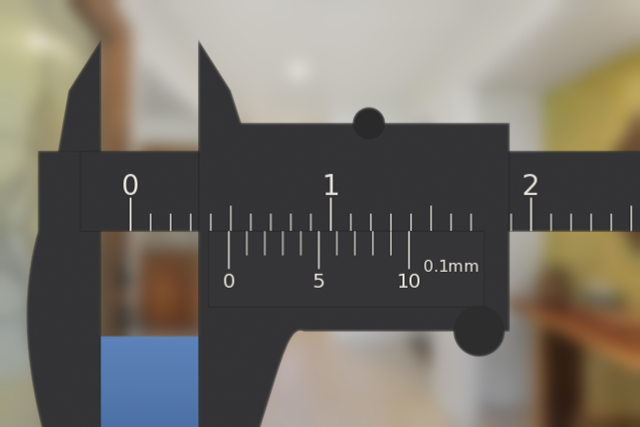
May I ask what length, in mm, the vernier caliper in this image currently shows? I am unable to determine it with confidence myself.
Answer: 4.9 mm
